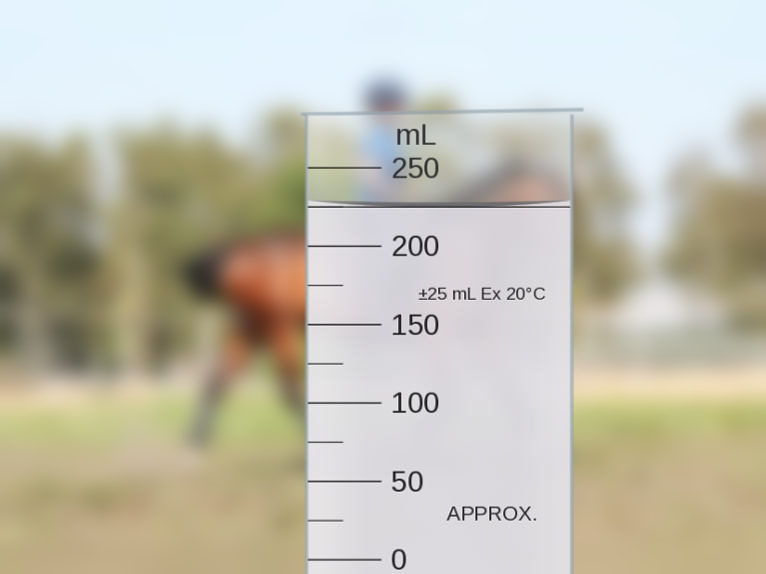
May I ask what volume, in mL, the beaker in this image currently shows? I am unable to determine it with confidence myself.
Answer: 225 mL
